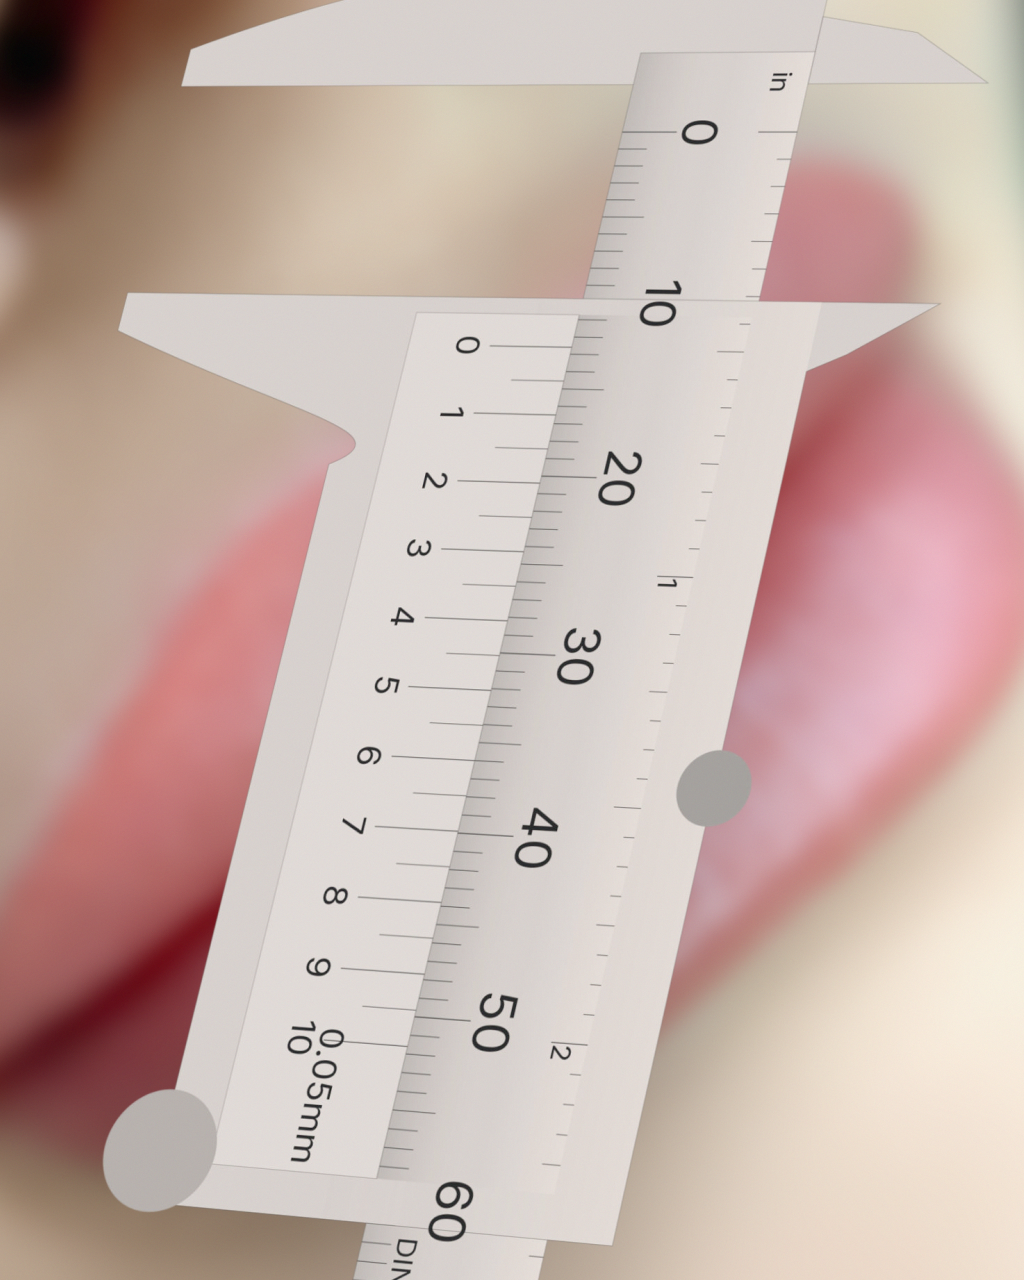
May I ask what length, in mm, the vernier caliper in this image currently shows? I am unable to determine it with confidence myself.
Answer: 12.6 mm
